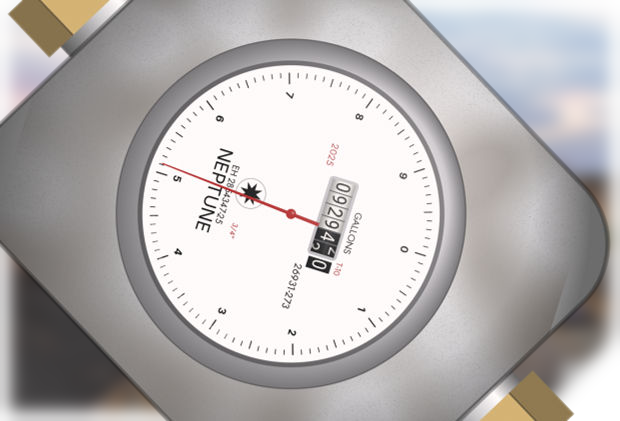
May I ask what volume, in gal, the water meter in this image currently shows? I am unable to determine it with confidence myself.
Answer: 929425.1 gal
